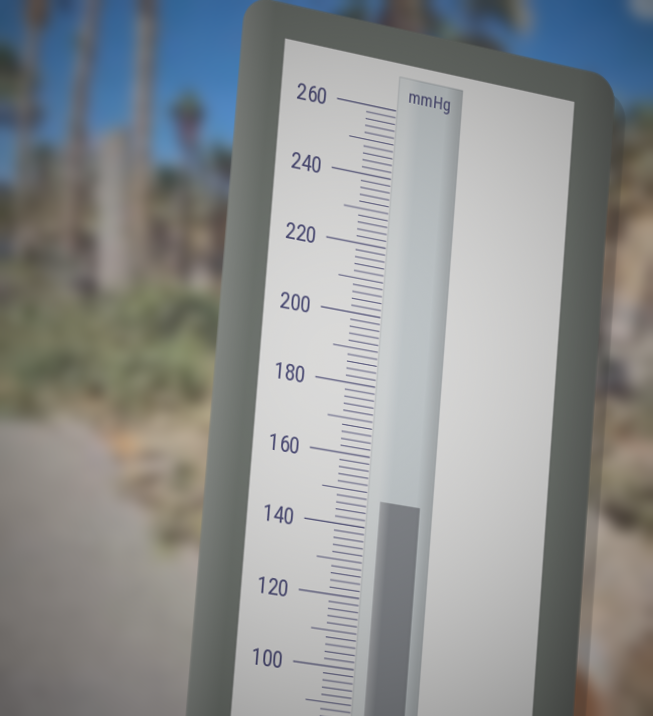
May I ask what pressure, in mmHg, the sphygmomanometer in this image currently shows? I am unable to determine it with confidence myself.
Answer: 148 mmHg
